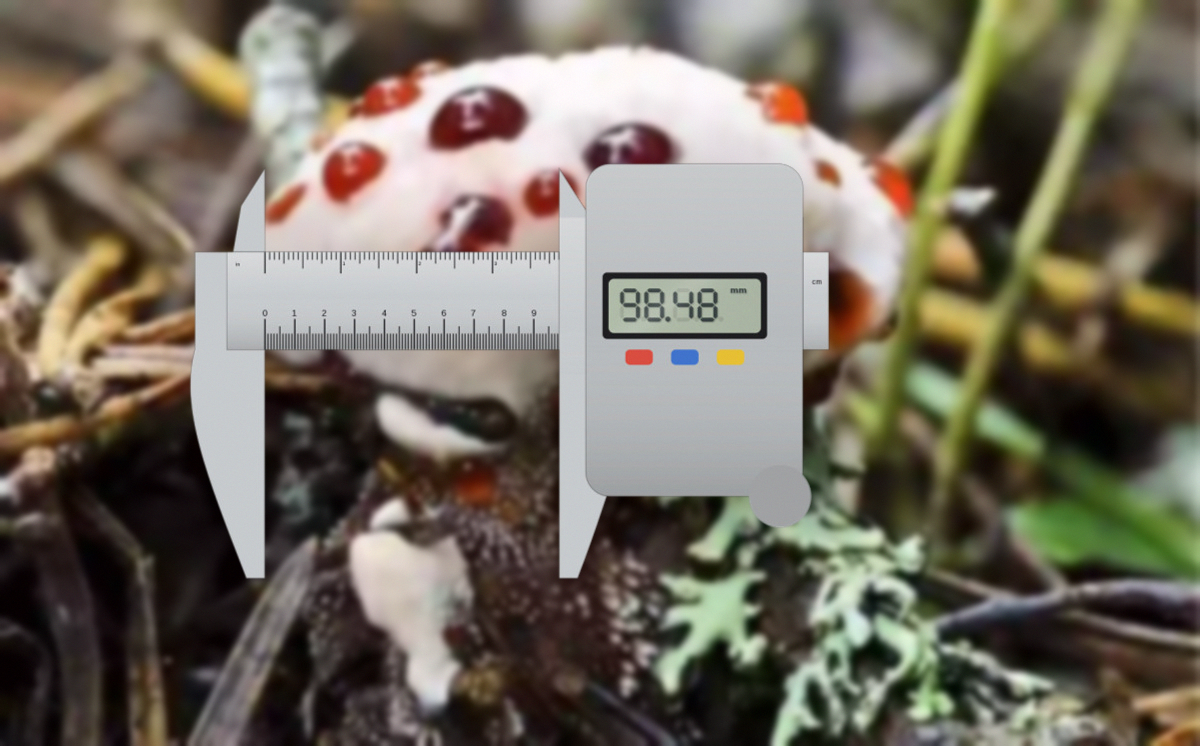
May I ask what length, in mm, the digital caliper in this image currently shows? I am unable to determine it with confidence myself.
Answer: 98.48 mm
